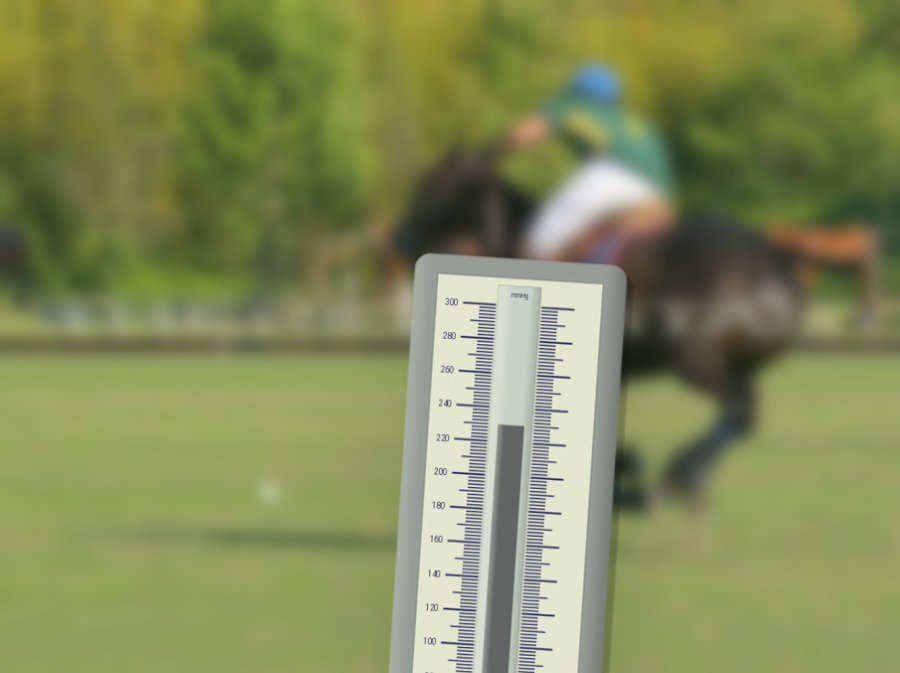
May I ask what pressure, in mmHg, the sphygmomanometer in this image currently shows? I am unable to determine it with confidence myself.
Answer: 230 mmHg
